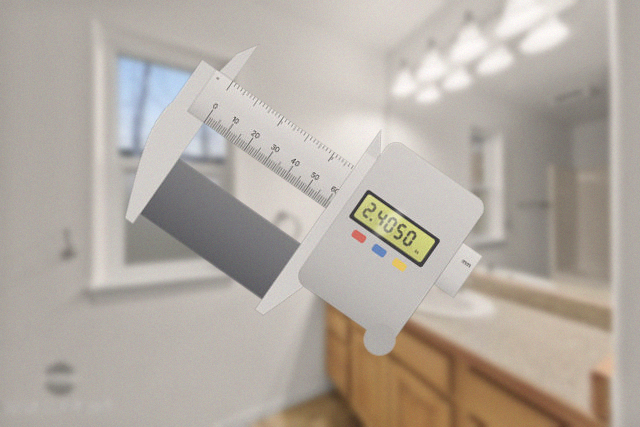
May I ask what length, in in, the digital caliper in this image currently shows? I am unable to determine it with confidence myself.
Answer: 2.4050 in
